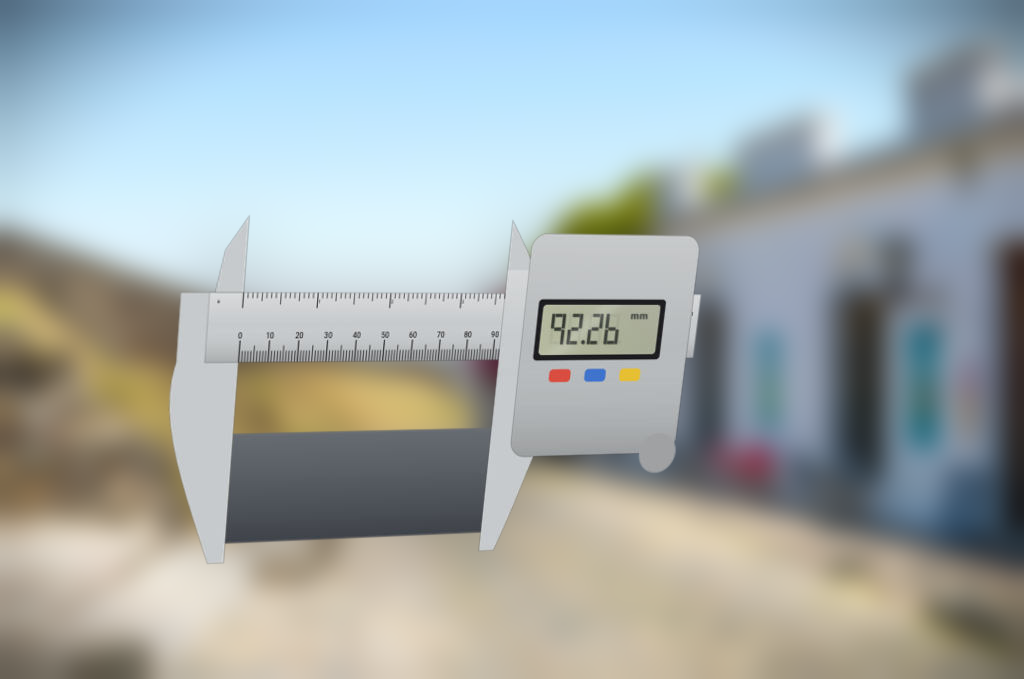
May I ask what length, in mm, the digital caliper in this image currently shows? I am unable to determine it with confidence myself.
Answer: 92.26 mm
